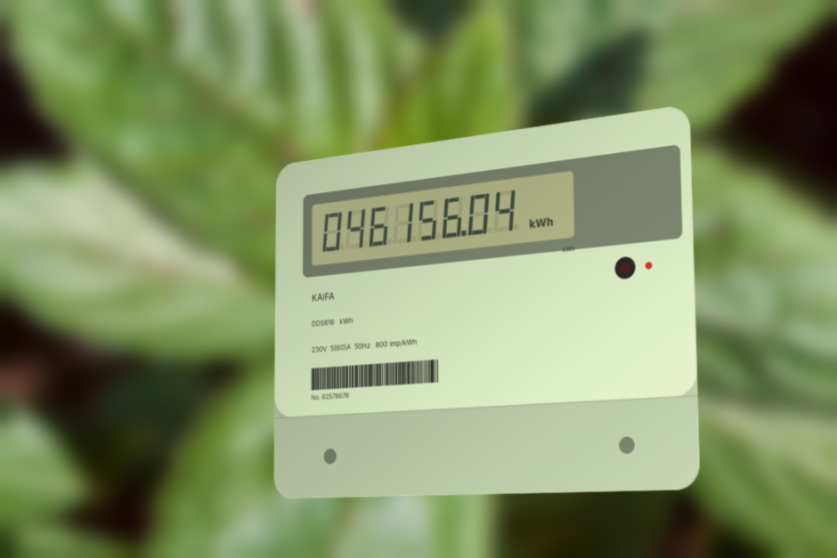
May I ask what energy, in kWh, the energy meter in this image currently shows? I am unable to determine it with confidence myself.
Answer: 46156.04 kWh
